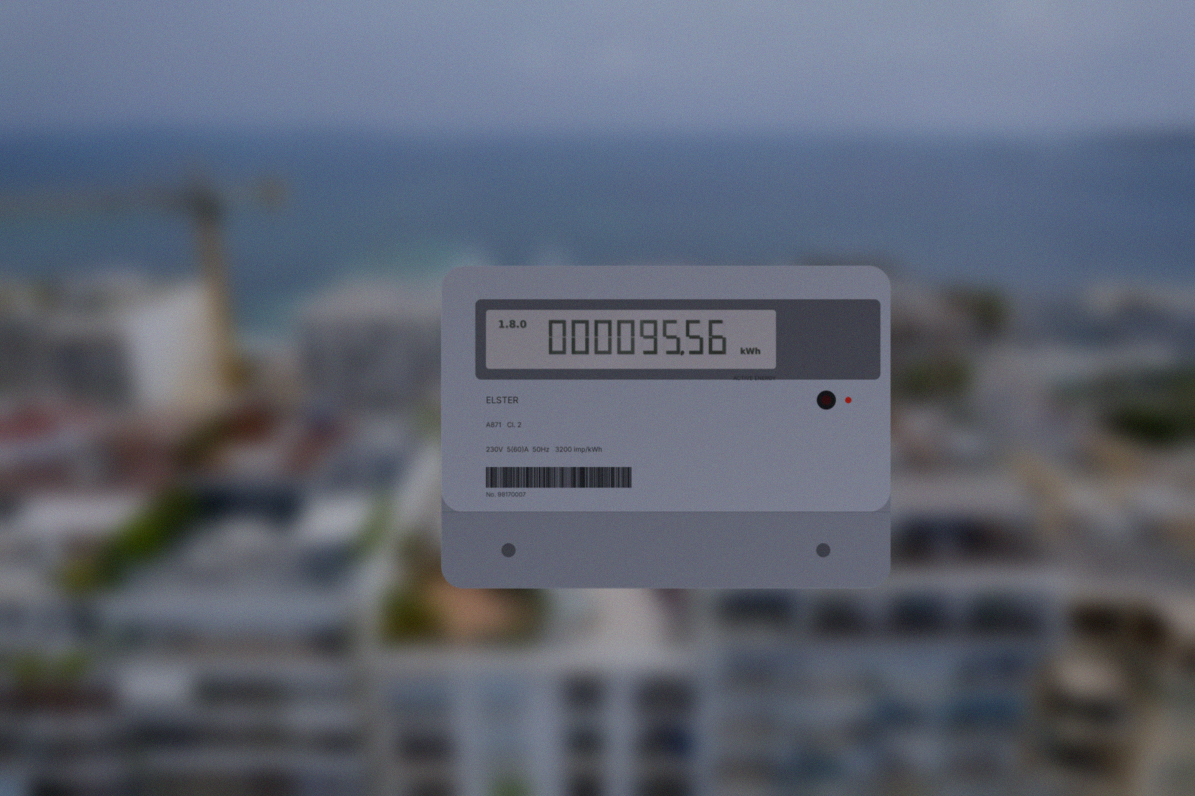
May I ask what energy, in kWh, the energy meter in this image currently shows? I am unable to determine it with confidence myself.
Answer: 95.56 kWh
